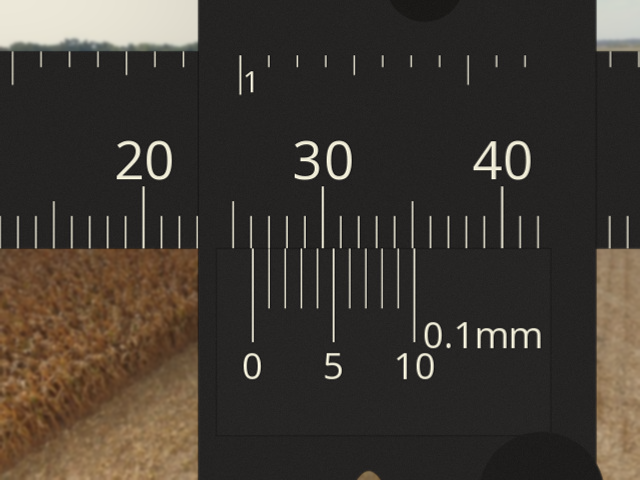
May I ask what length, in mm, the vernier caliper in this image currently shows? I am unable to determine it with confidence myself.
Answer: 26.1 mm
